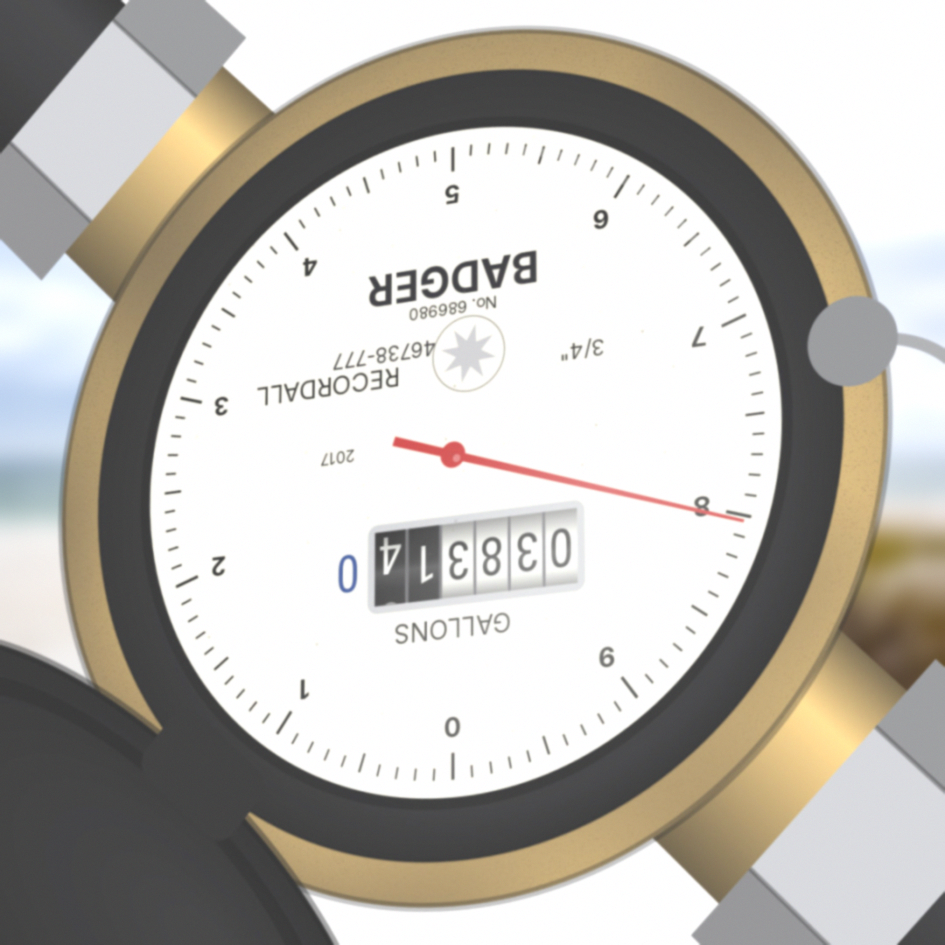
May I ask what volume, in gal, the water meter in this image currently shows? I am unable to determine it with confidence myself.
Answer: 383138.0 gal
